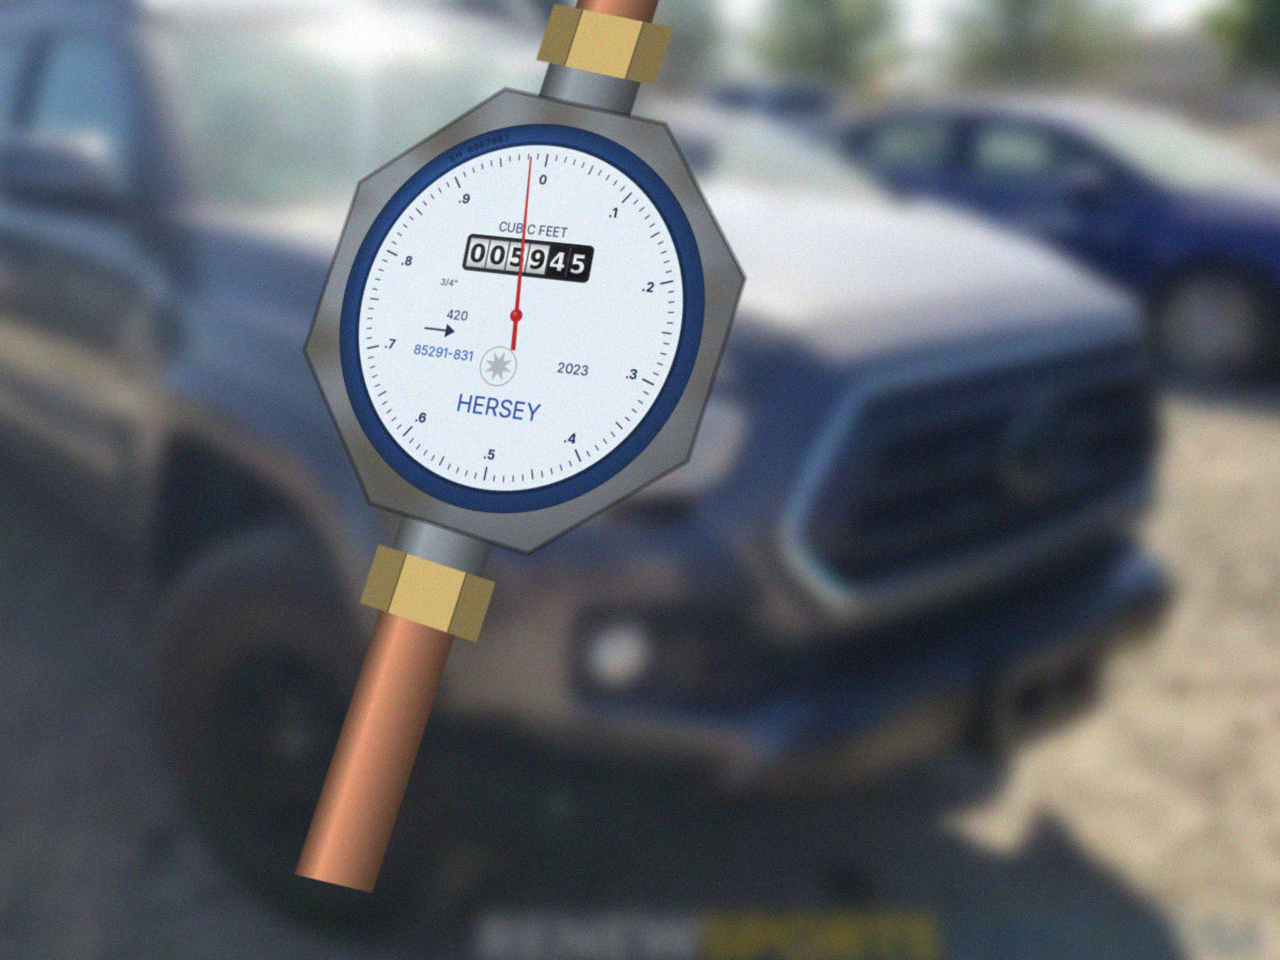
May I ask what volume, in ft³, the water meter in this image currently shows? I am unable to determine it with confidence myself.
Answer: 5944.98 ft³
